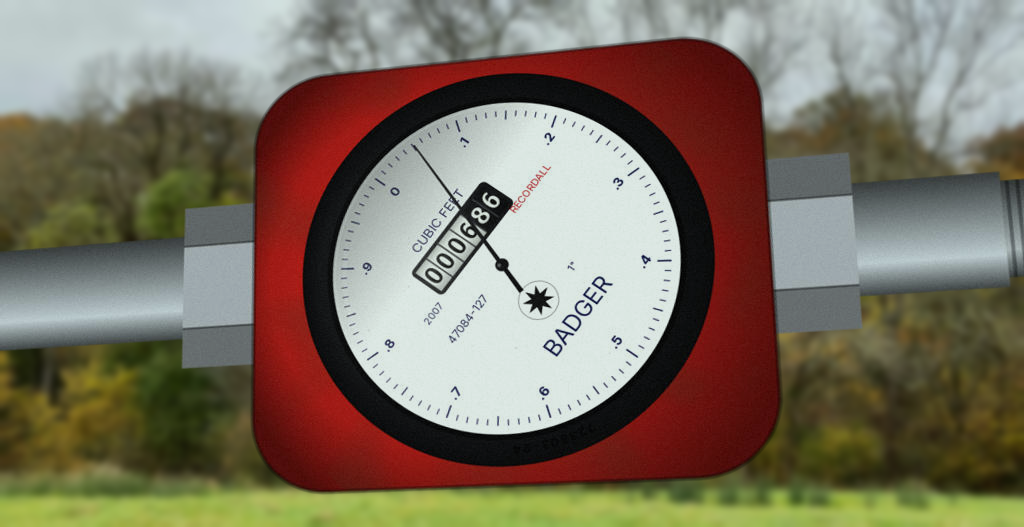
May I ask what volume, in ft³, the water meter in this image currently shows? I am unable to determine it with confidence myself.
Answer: 686.05 ft³
